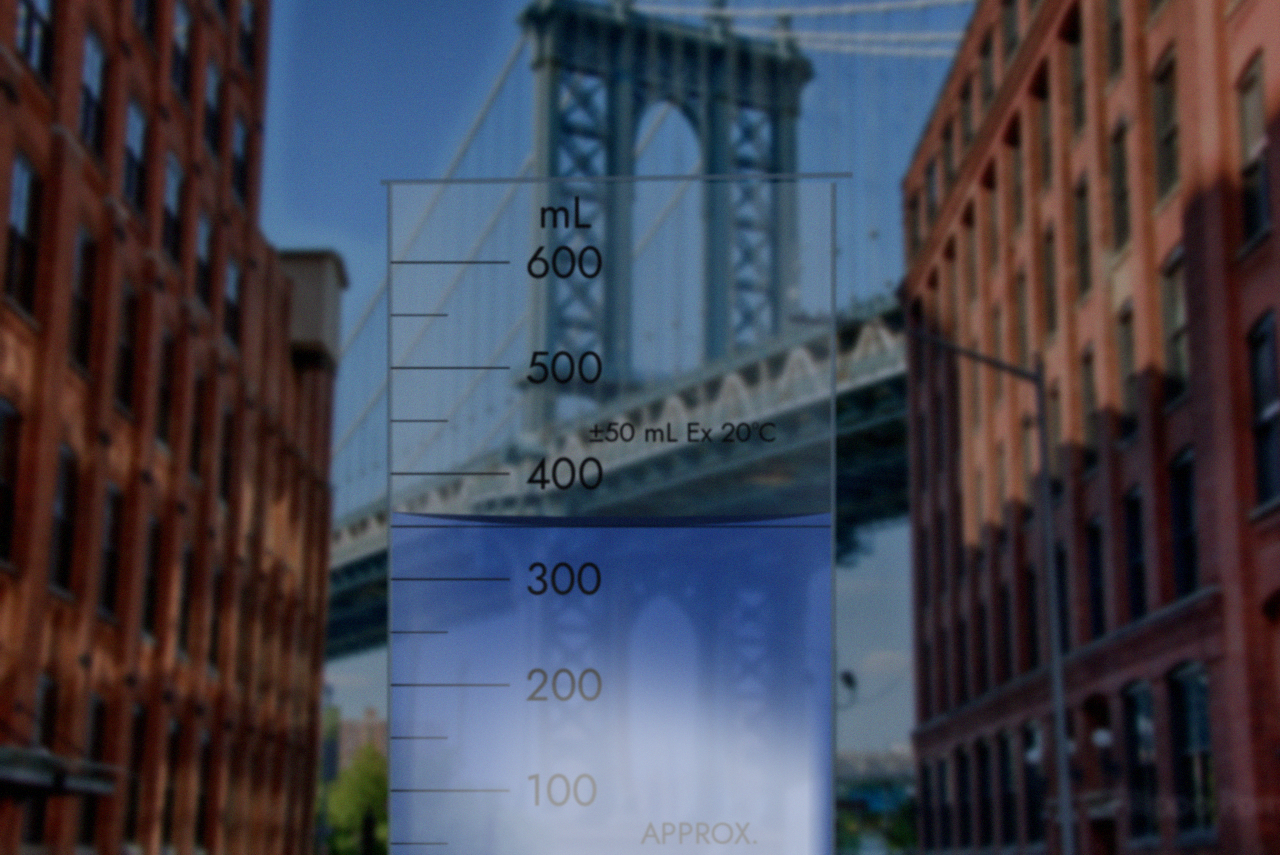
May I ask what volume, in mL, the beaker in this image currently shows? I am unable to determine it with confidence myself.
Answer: 350 mL
